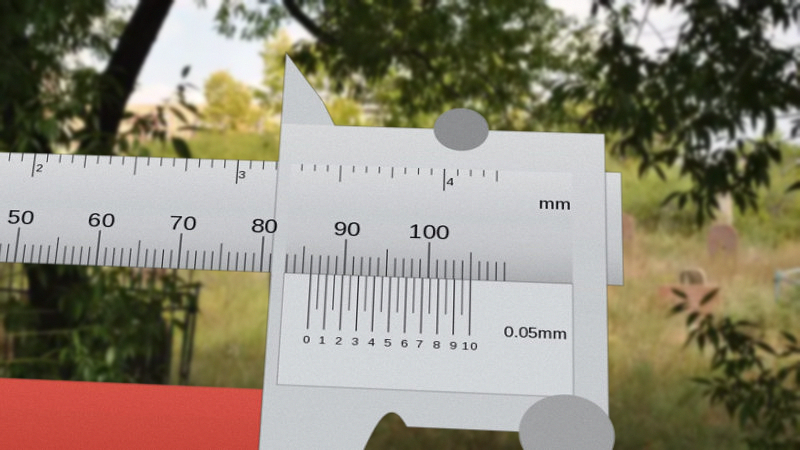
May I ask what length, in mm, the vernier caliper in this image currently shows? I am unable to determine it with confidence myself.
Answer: 86.0 mm
